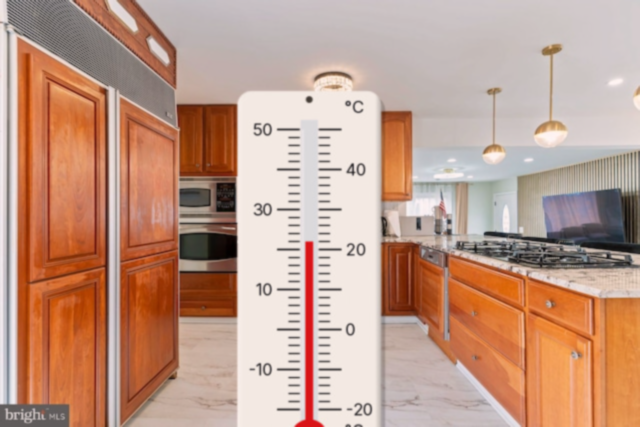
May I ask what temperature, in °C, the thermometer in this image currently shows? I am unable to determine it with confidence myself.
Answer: 22 °C
